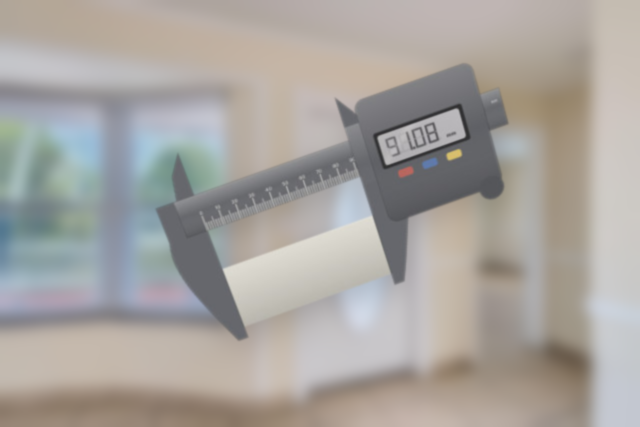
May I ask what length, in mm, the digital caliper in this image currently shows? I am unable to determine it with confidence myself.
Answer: 91.08 mm
